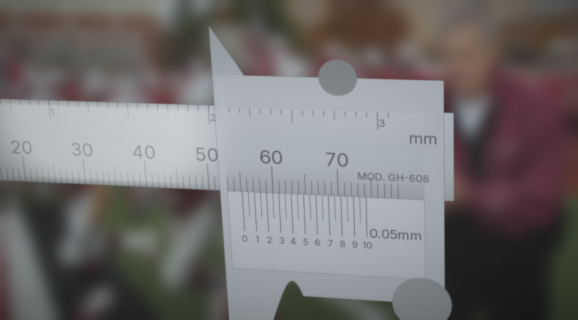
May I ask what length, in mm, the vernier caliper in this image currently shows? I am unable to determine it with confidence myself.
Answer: 55.2 mm
